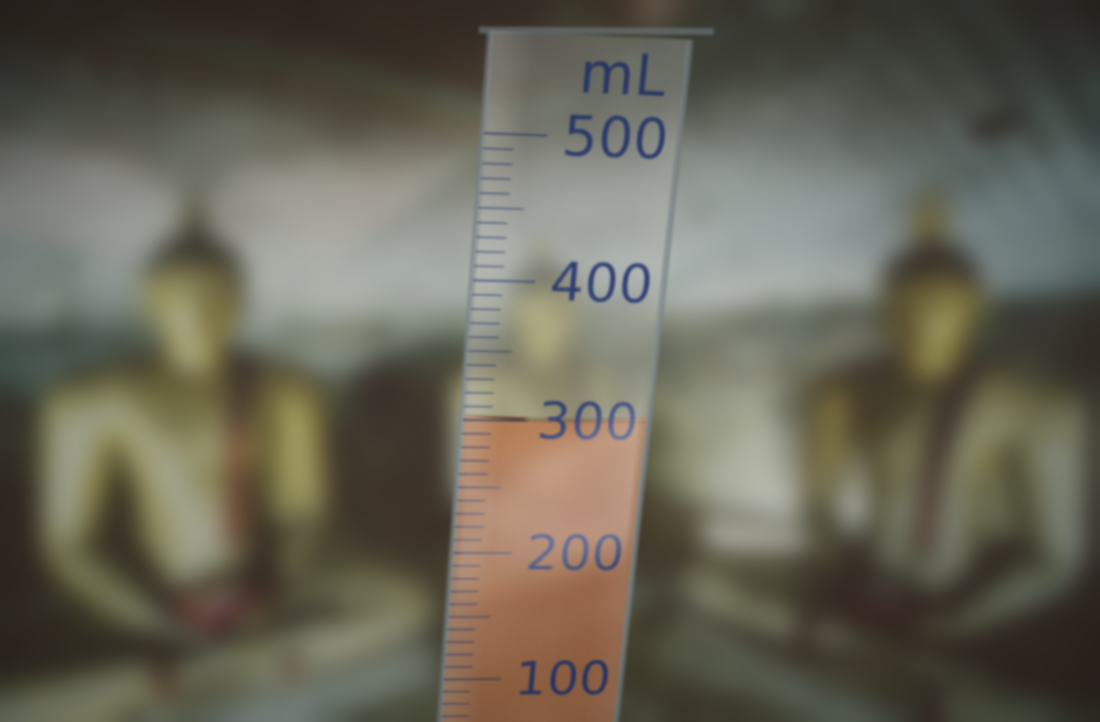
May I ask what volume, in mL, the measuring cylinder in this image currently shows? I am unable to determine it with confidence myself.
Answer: 300 mL
